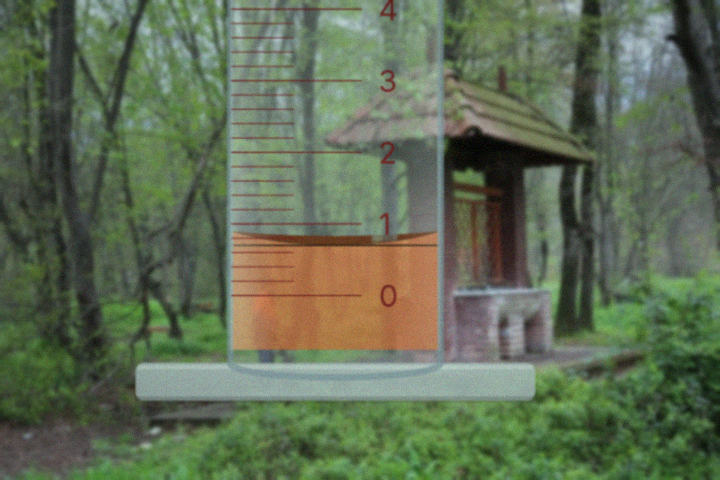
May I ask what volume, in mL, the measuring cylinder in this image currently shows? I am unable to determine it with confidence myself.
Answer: 0.7 mL
